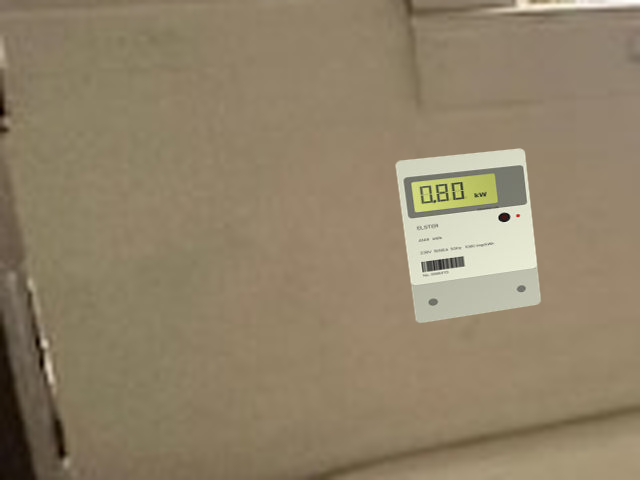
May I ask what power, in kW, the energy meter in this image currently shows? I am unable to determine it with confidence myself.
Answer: 0.80 kW
